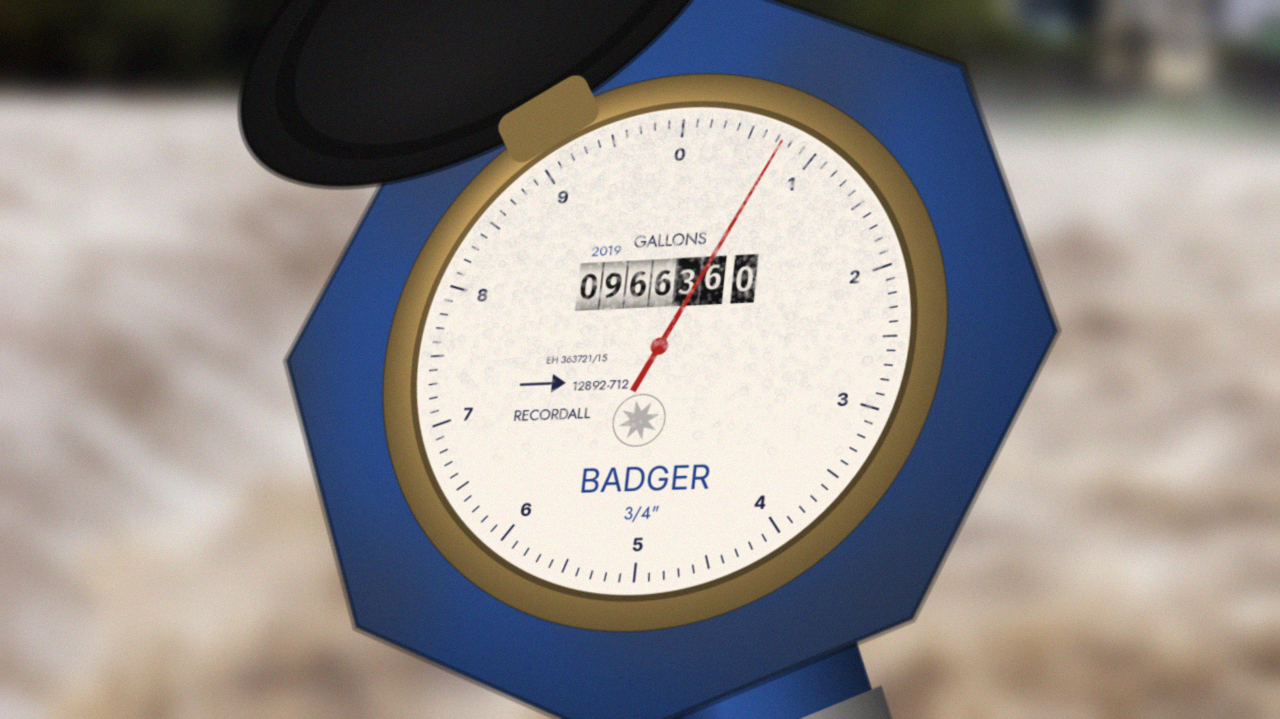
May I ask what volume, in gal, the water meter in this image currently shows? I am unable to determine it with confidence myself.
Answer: 966360.7 gal
